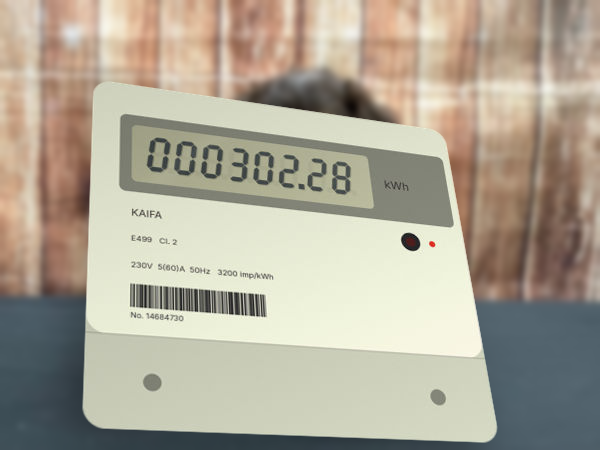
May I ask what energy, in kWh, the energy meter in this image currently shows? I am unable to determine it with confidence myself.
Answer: 302.28 kWh
